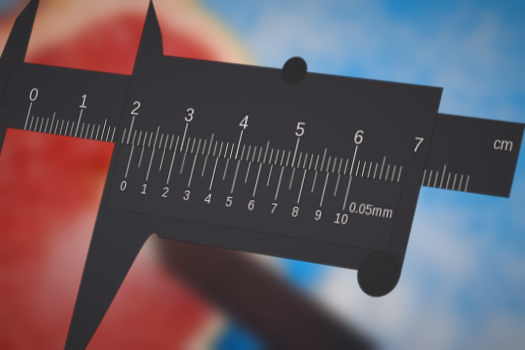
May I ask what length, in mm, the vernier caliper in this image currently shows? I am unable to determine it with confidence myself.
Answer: 21.2 mm
